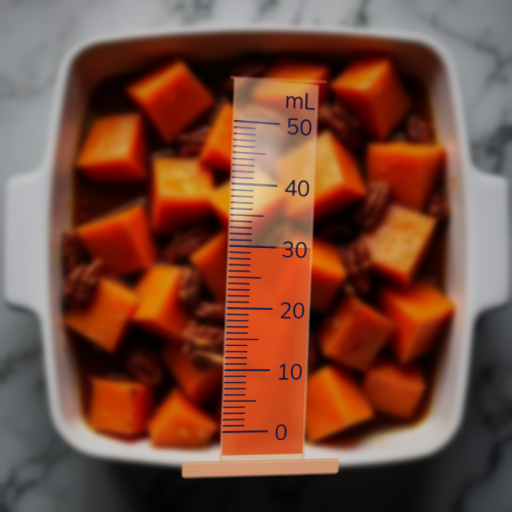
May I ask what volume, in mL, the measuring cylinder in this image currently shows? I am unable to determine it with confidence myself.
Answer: 30 mL
